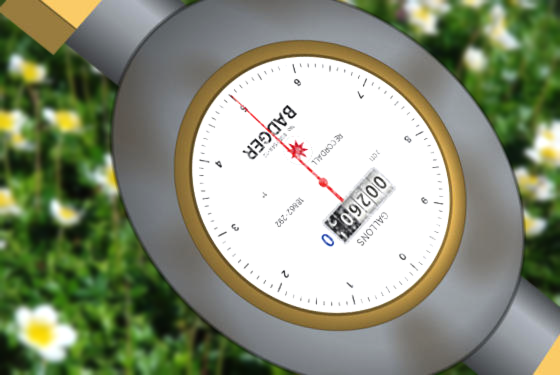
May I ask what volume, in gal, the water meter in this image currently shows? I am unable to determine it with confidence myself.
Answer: 26015.0 gal
